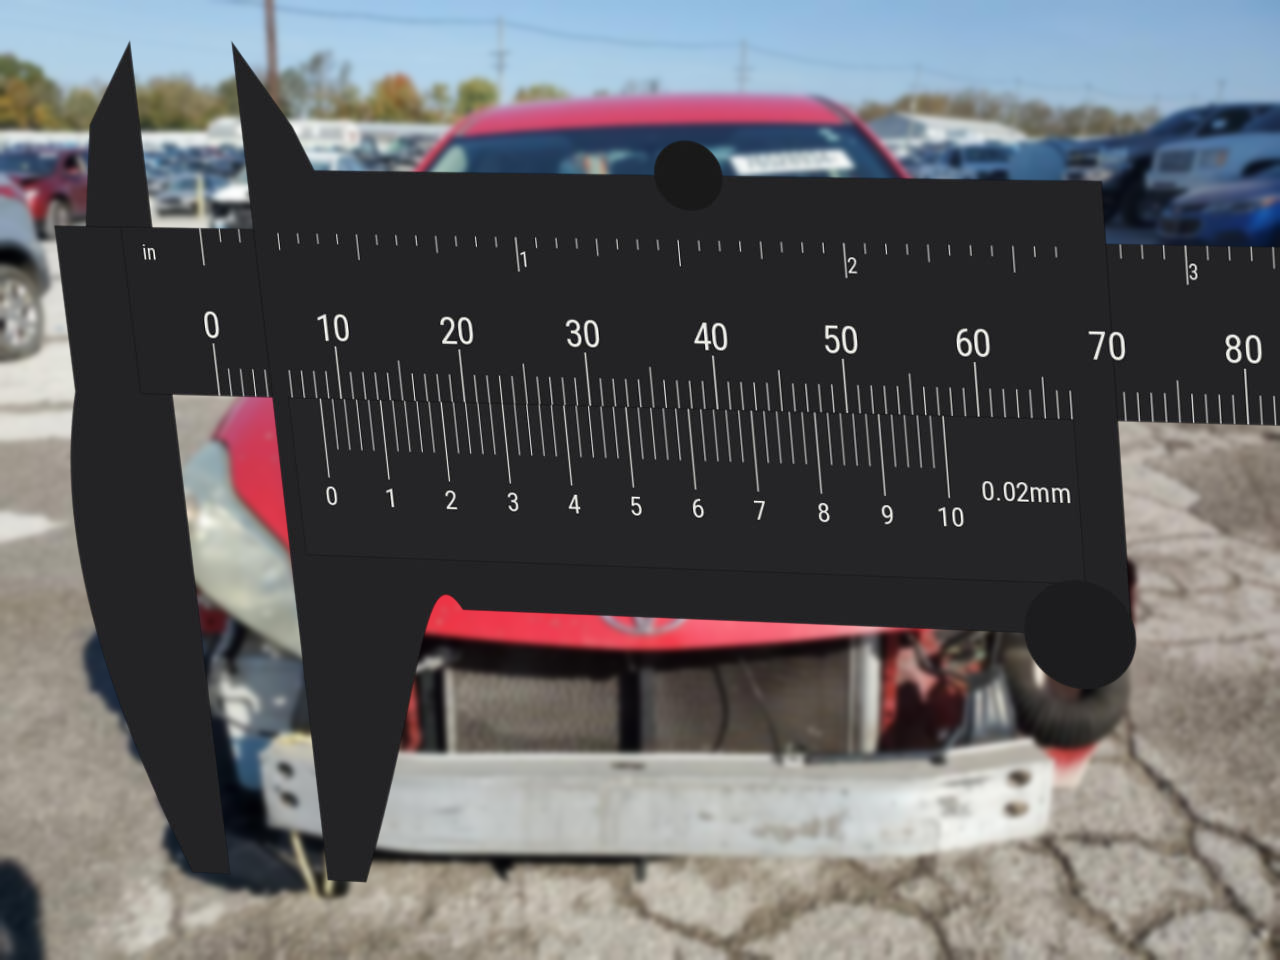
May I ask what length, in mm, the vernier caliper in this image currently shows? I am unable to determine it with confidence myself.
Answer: 8.3 mm
